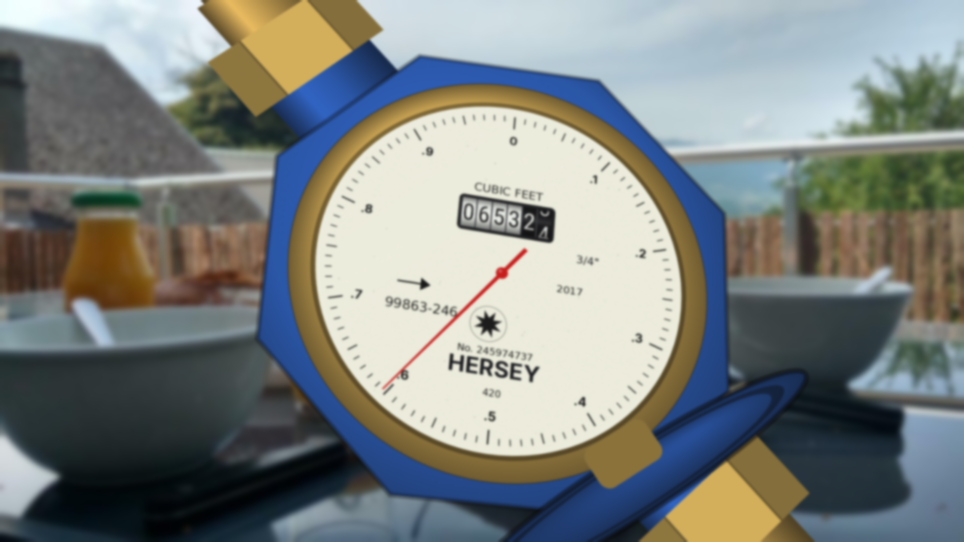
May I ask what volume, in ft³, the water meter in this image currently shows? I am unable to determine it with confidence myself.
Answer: 65323.60 ft³
